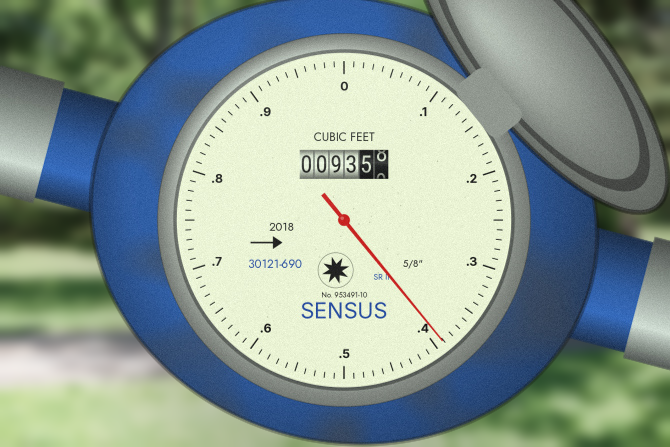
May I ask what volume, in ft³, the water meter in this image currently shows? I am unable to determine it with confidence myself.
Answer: 9358.39 ft³
